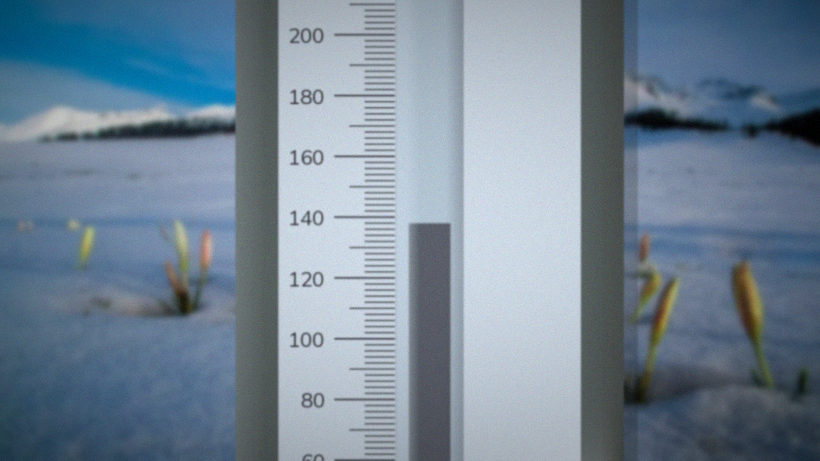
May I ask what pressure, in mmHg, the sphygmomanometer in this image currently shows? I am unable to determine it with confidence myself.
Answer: 138 mmHg
